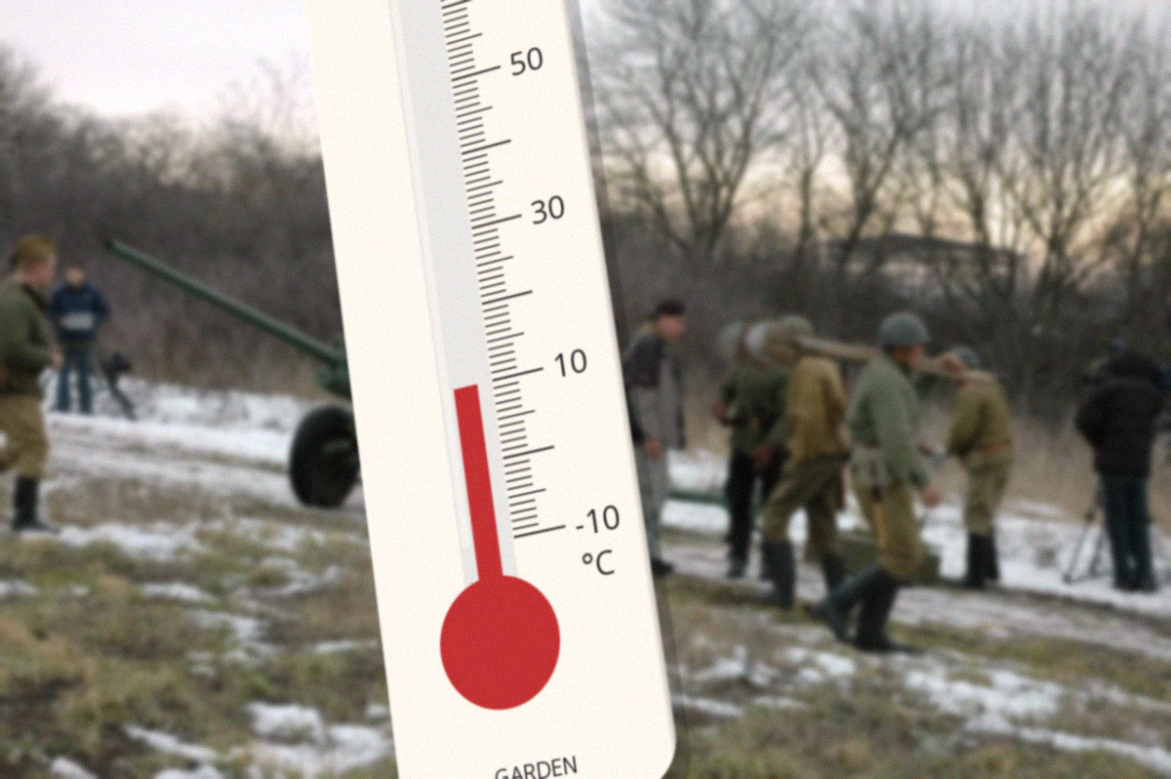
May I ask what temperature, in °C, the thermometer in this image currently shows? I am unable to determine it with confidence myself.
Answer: 10 °C
